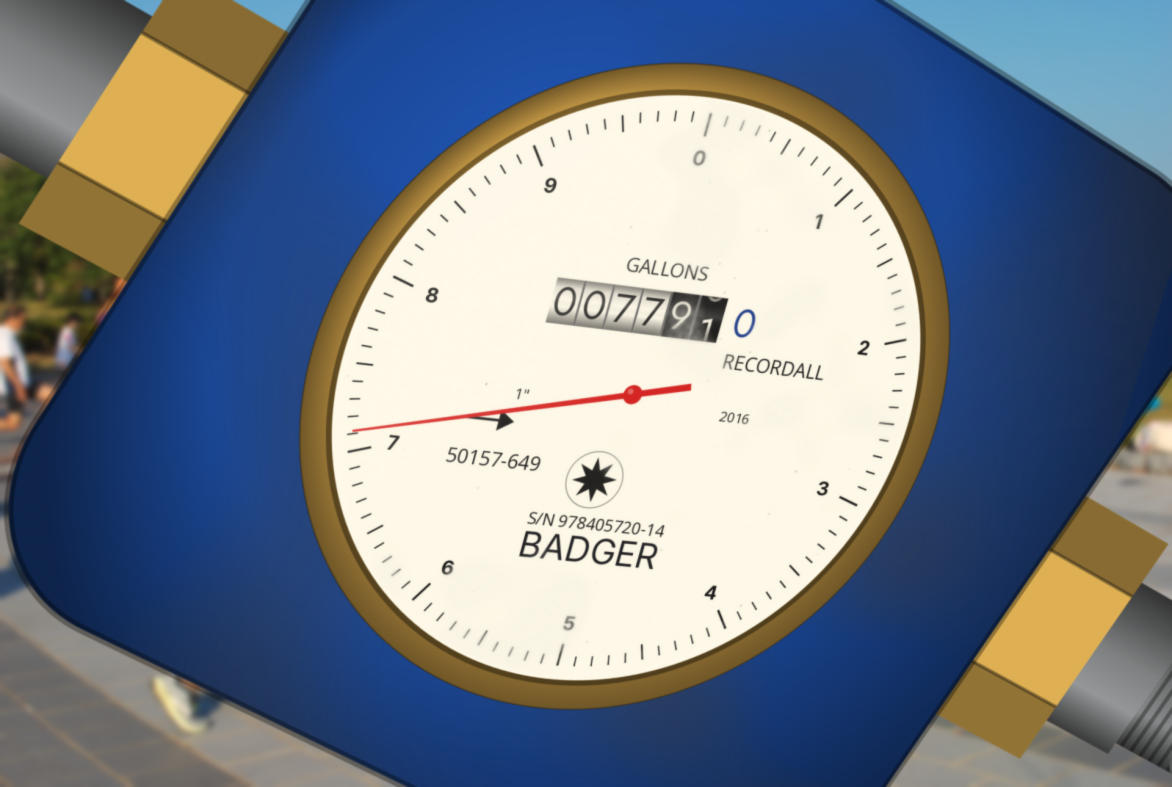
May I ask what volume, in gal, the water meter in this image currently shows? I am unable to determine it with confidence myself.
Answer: 77907.1 gal
